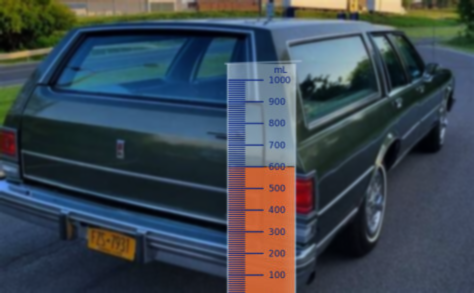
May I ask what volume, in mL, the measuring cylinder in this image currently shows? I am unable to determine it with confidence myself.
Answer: 600 mL
